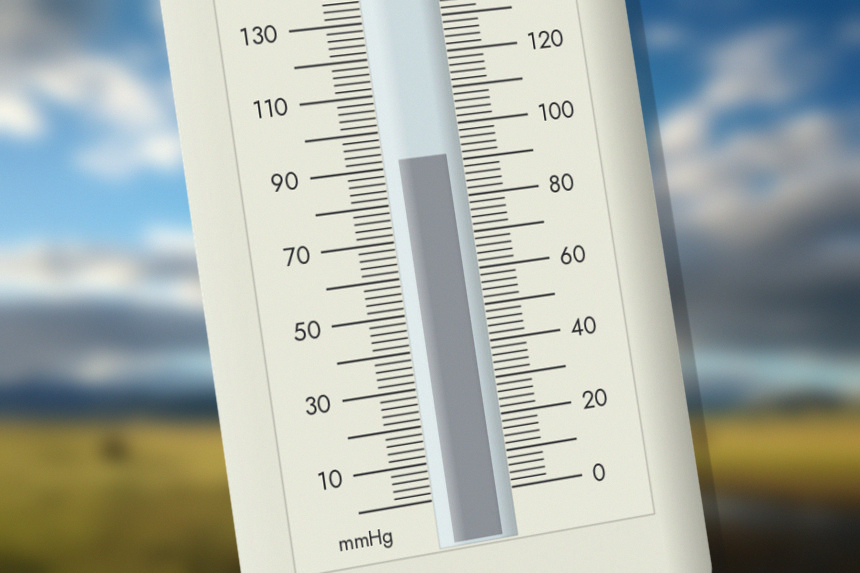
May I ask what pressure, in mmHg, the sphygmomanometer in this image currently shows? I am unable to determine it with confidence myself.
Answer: 92 mmHg
